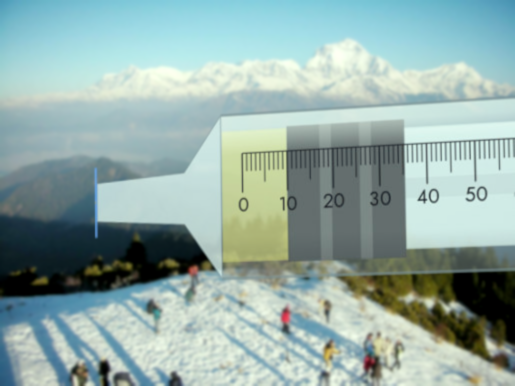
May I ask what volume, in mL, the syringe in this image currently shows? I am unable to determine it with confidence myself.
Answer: 10 mL
